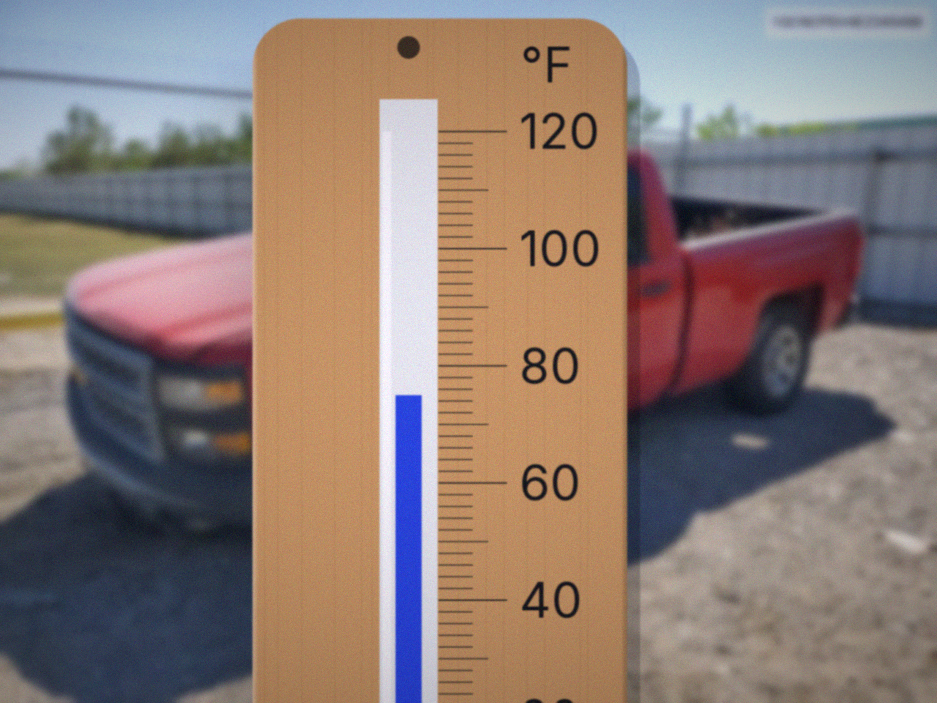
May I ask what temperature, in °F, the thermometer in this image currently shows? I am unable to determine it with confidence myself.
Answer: 75 °F
